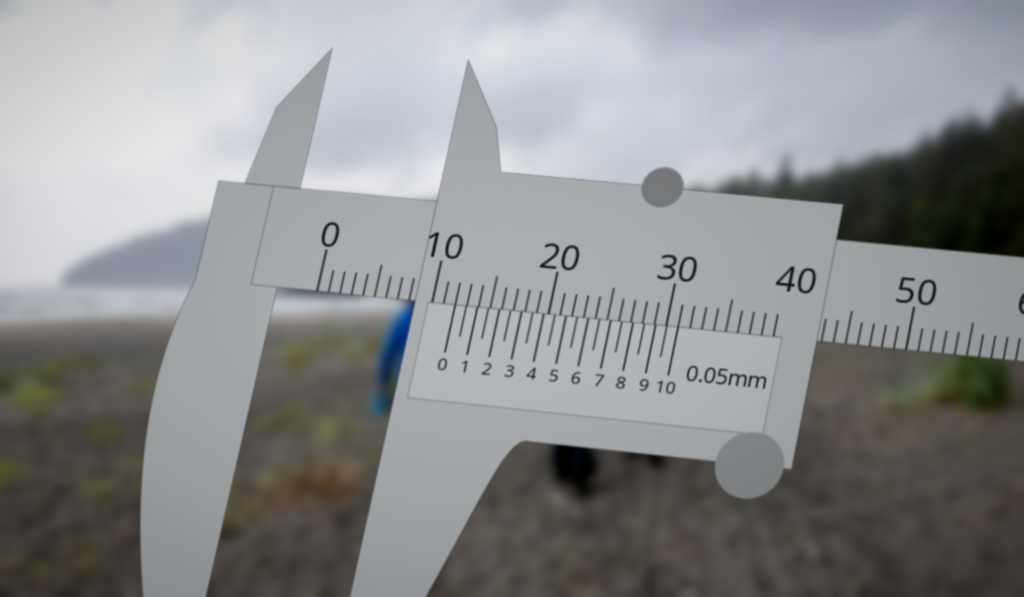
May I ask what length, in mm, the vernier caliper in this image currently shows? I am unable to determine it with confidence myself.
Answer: 12.0 mm
